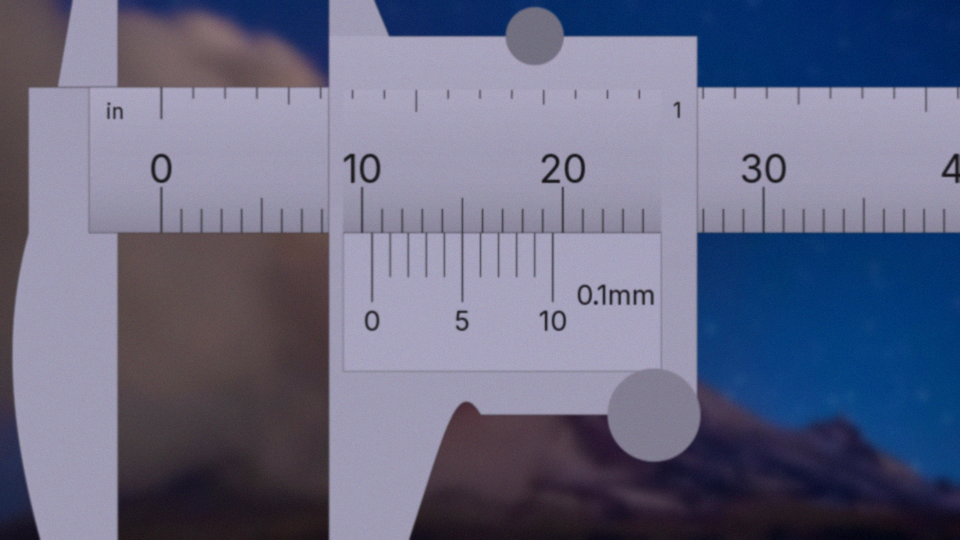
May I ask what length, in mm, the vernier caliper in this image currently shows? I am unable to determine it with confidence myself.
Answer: 10.5 mm
